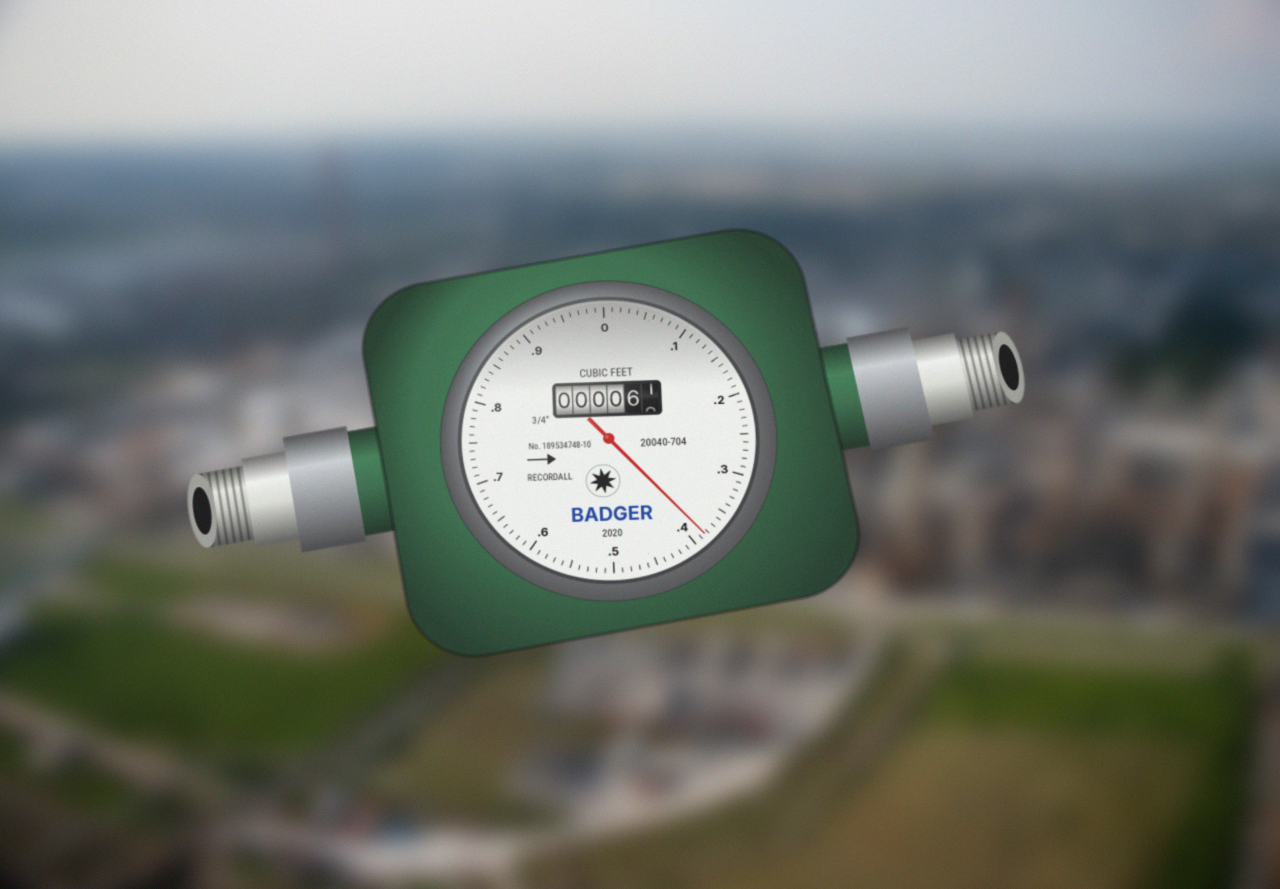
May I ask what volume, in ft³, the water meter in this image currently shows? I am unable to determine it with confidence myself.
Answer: 61.38 ft³
